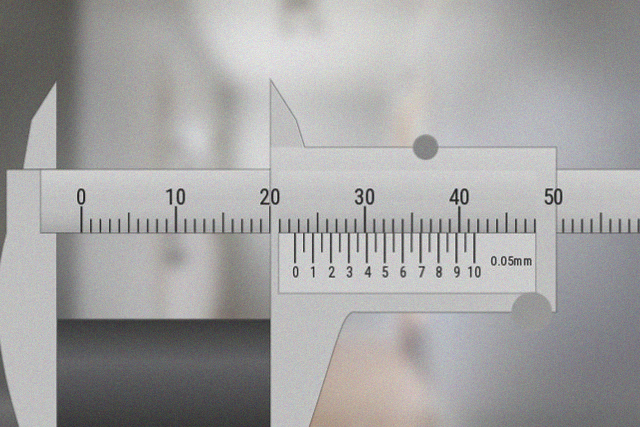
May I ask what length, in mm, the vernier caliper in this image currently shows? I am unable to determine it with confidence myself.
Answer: 22.6 mm
